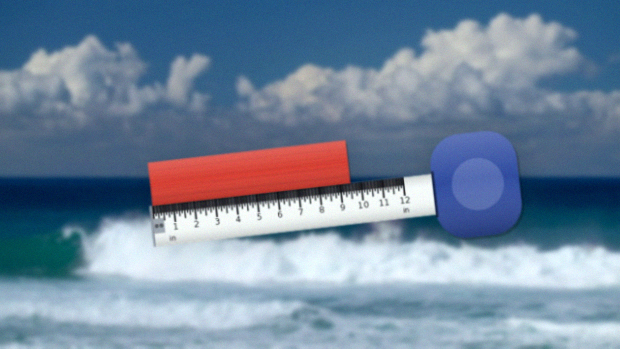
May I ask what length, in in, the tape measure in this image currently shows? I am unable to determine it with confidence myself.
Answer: 9.5 in
